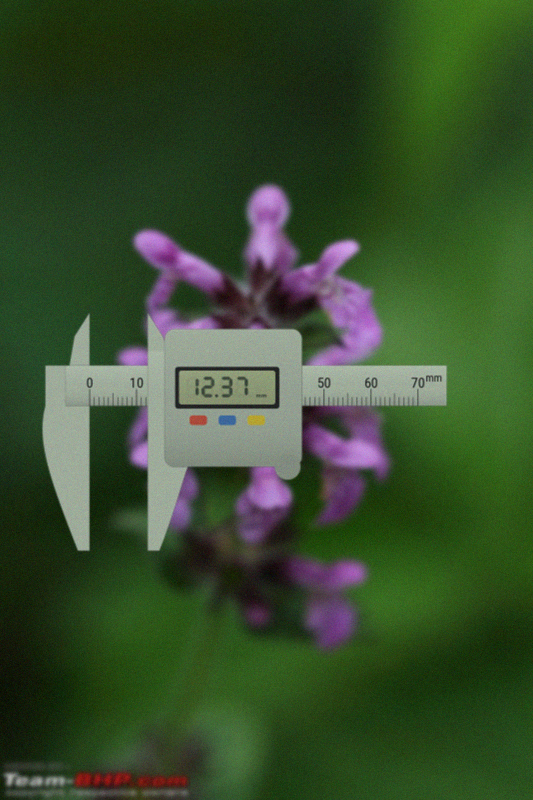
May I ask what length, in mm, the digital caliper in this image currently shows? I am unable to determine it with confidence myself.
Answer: 12.37 mm
